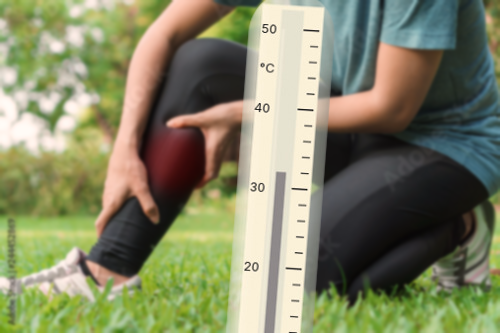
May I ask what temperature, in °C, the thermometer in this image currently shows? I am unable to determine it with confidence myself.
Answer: 32 °C
